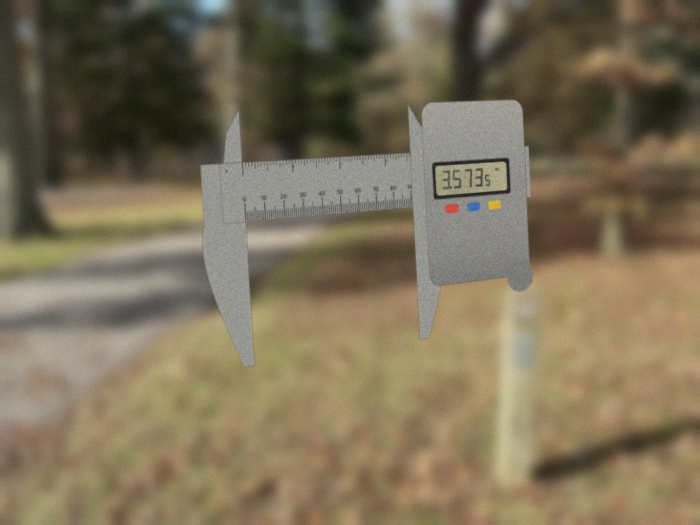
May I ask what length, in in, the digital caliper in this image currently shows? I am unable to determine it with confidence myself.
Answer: 3.5735 in
